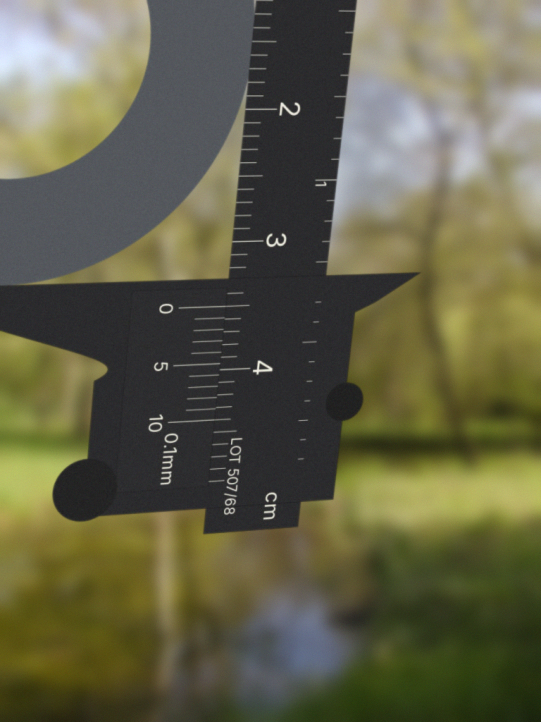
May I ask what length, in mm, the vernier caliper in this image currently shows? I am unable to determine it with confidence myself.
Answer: 35.0 mm
